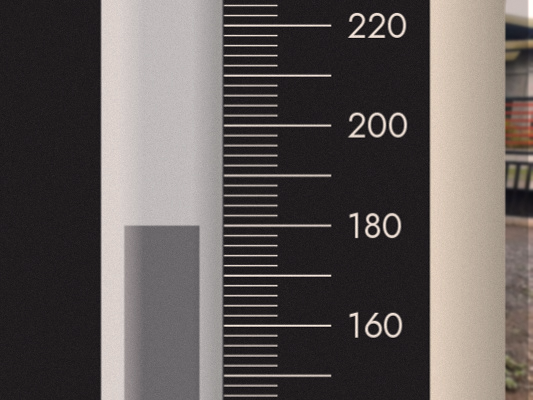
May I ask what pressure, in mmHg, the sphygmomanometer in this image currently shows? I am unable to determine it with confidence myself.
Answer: 180 mmHg
